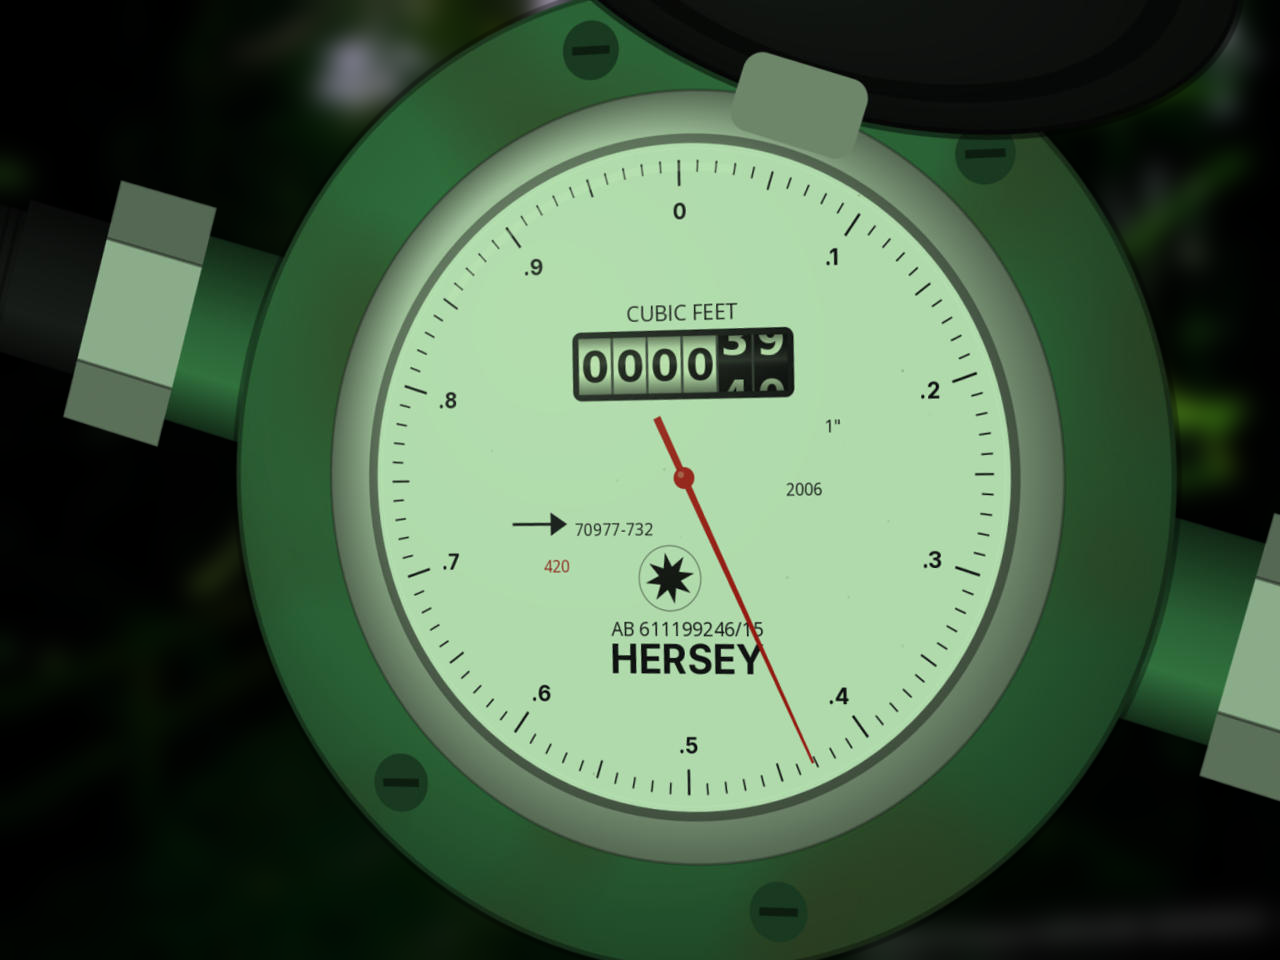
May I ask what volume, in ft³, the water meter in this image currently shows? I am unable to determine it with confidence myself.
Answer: 39.43 ft³
